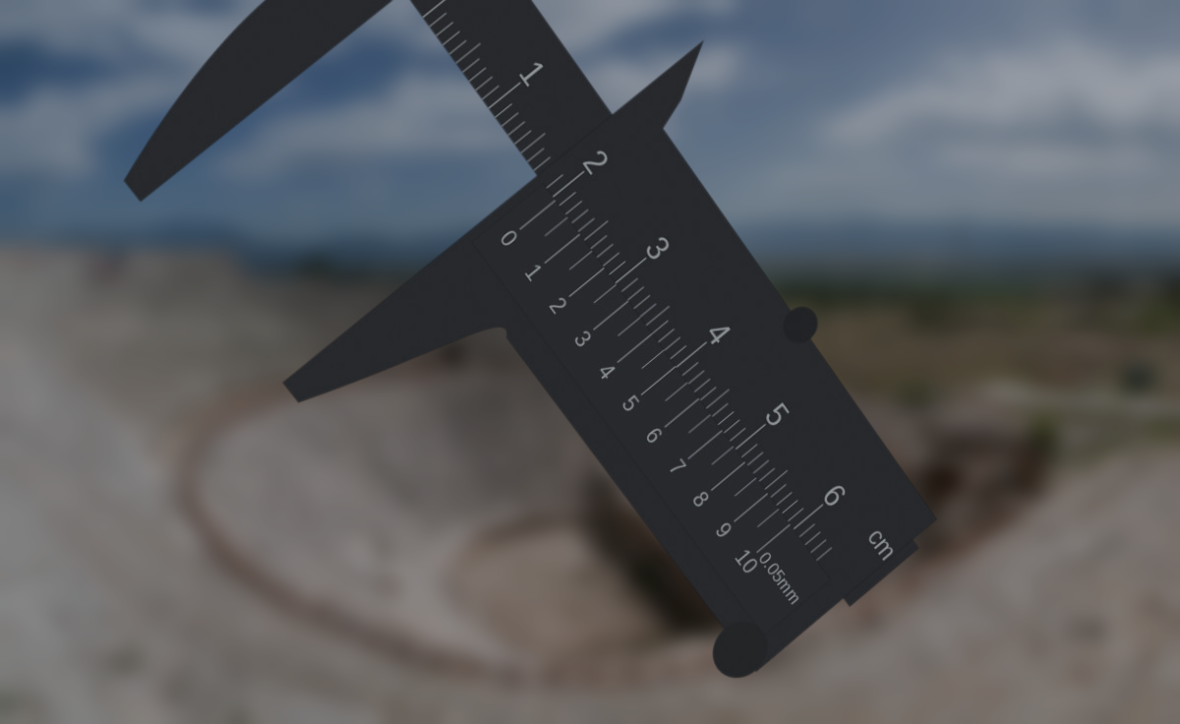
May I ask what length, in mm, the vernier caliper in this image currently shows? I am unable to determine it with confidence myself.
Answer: 20.4 mm
